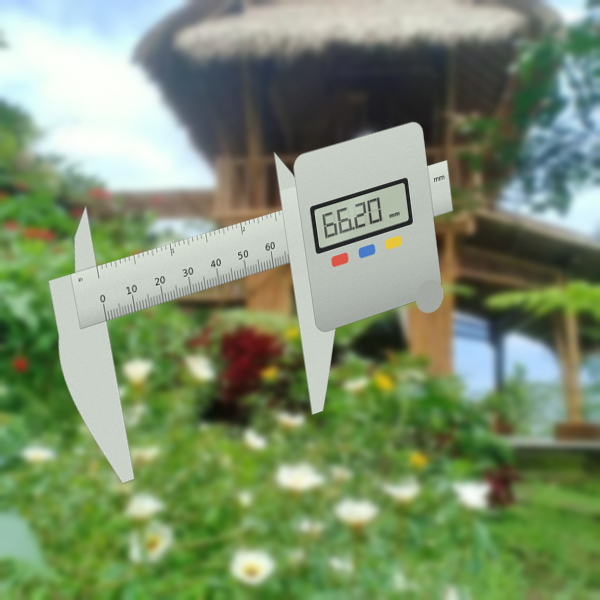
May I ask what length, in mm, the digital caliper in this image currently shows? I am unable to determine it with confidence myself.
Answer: 66.20 mm
